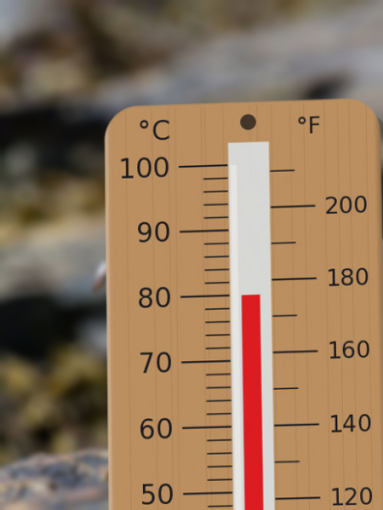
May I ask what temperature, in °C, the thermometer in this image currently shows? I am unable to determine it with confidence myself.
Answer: 80 °C
